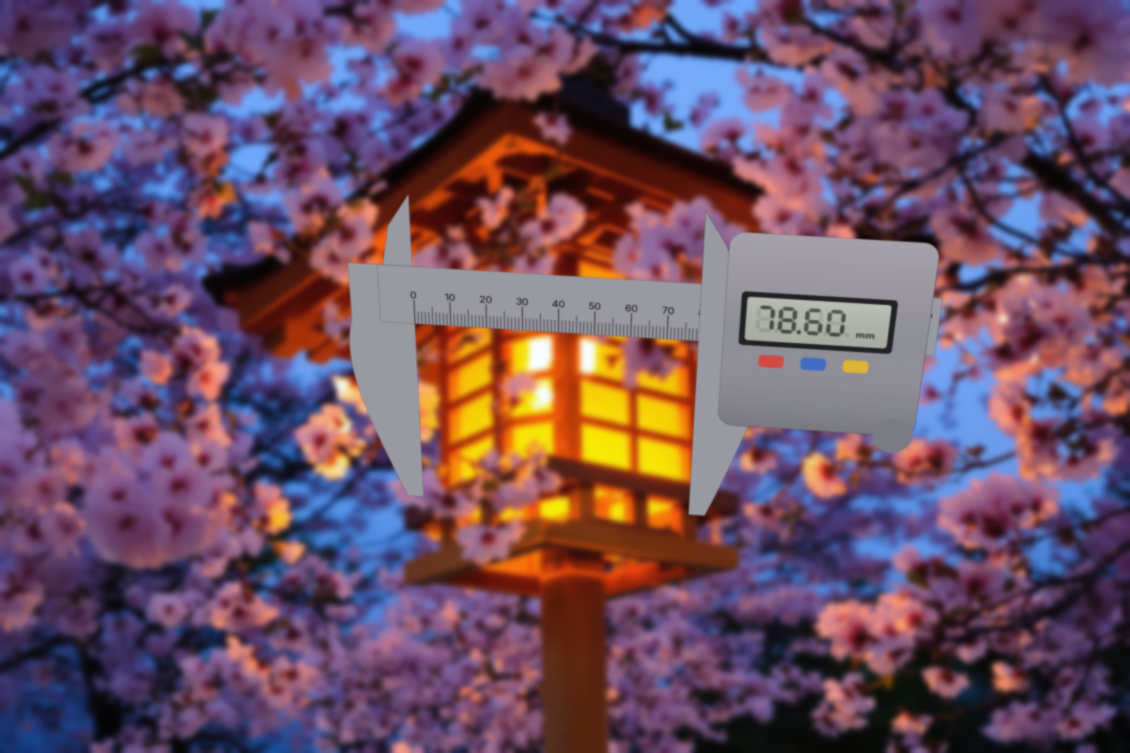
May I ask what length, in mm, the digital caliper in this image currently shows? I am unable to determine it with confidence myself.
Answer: 78.60 mm
